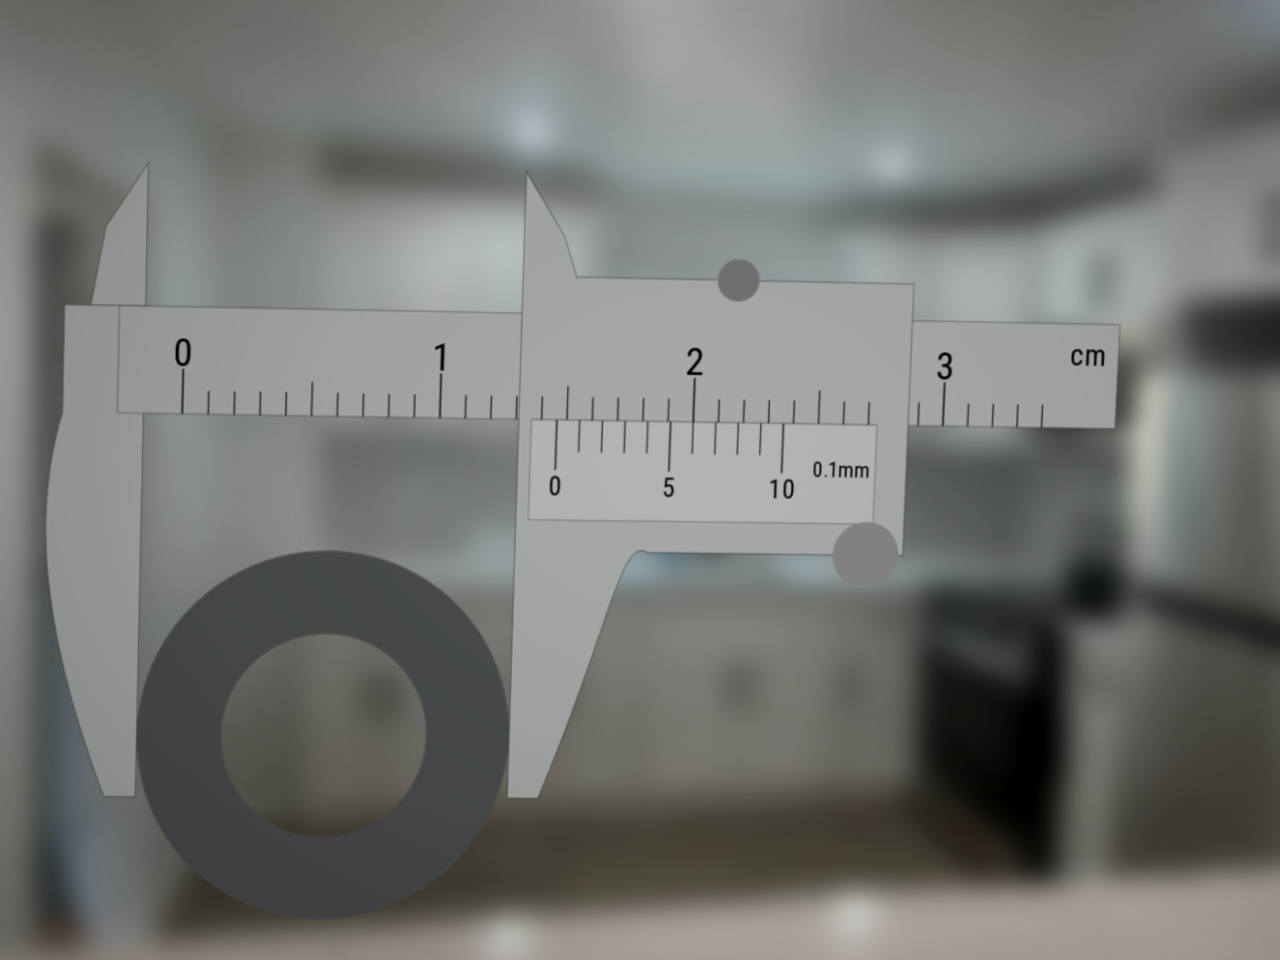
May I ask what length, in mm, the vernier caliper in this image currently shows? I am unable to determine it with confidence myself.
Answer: 14.6 mm
